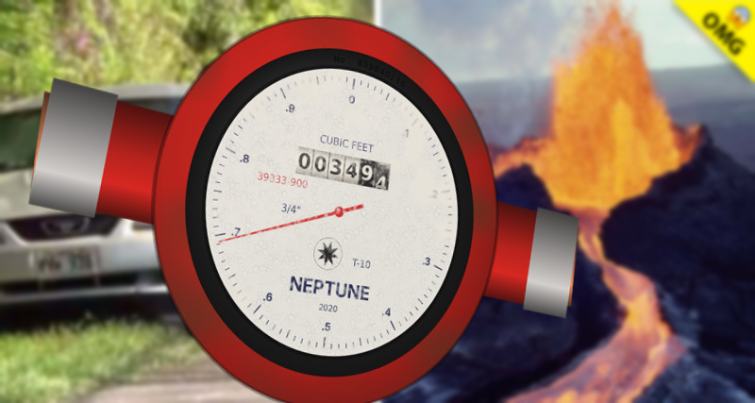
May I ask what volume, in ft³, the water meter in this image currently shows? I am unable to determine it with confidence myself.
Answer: 3493.69 ft³
